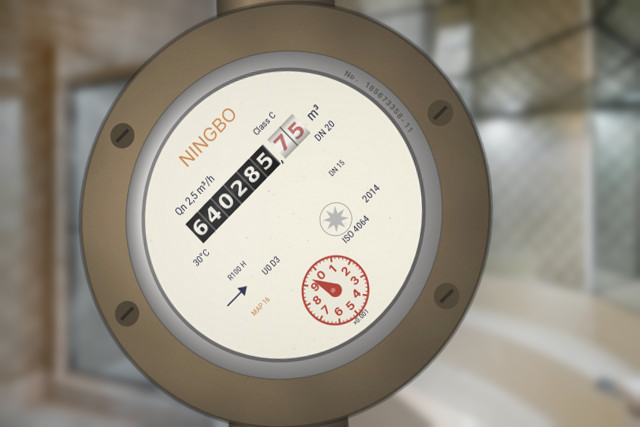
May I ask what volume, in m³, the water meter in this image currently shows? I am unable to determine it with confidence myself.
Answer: 640285.749 m³
